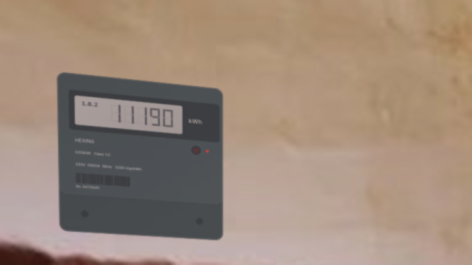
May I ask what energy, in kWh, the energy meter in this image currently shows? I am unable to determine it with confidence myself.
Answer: 11190 kWh
